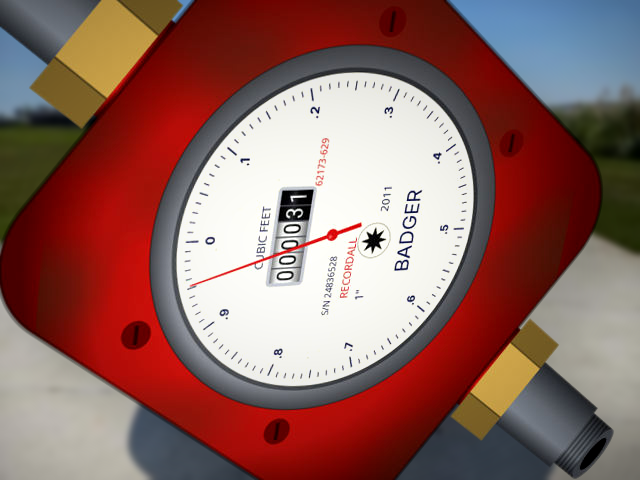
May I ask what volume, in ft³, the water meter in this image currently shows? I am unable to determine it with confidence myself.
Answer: 30.95 ft³
